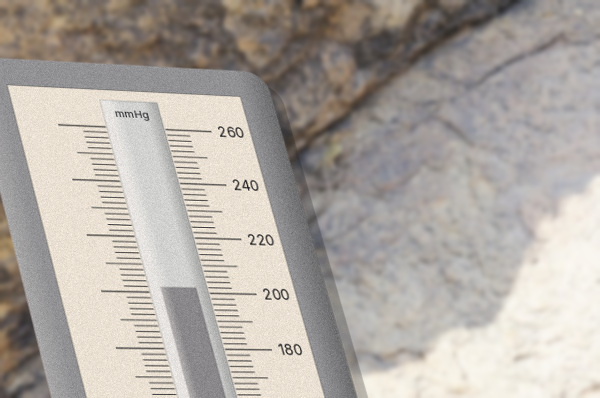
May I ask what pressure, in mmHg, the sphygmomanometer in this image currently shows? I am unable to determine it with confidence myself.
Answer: 202 mmHg
